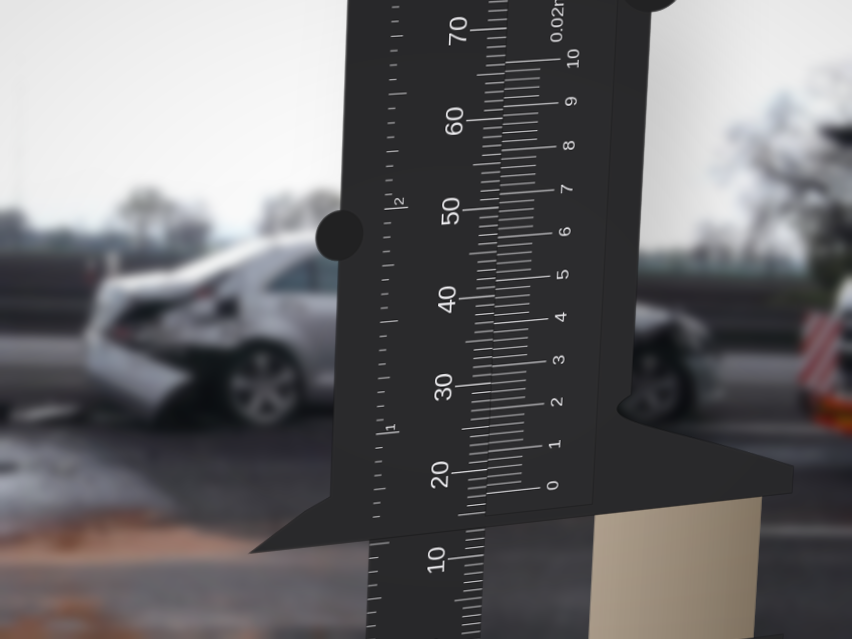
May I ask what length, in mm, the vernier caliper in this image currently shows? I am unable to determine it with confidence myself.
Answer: 17.2 mm
